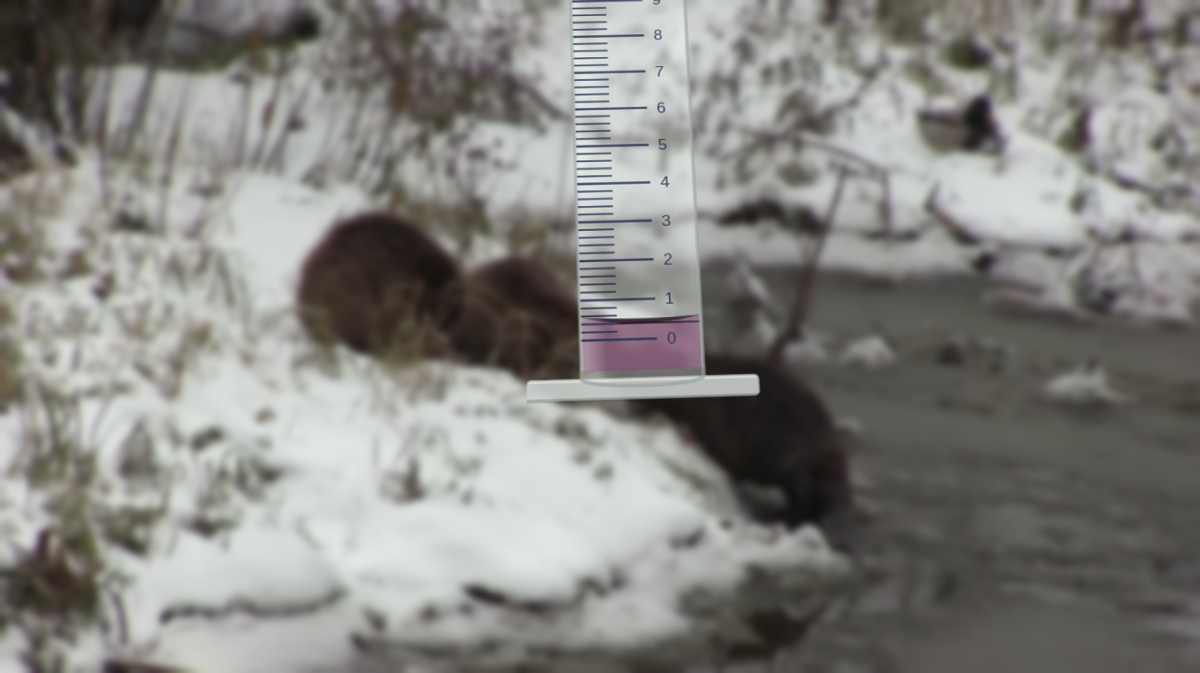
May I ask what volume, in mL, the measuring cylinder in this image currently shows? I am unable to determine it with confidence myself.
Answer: 0.4 mL
